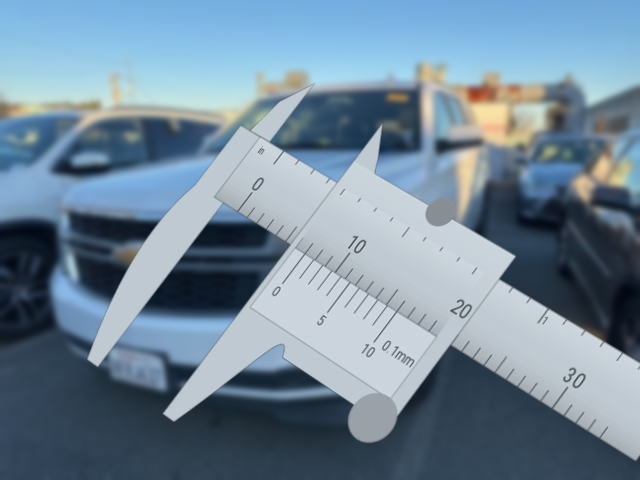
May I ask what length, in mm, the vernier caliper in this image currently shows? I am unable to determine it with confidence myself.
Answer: 7.0 mm
